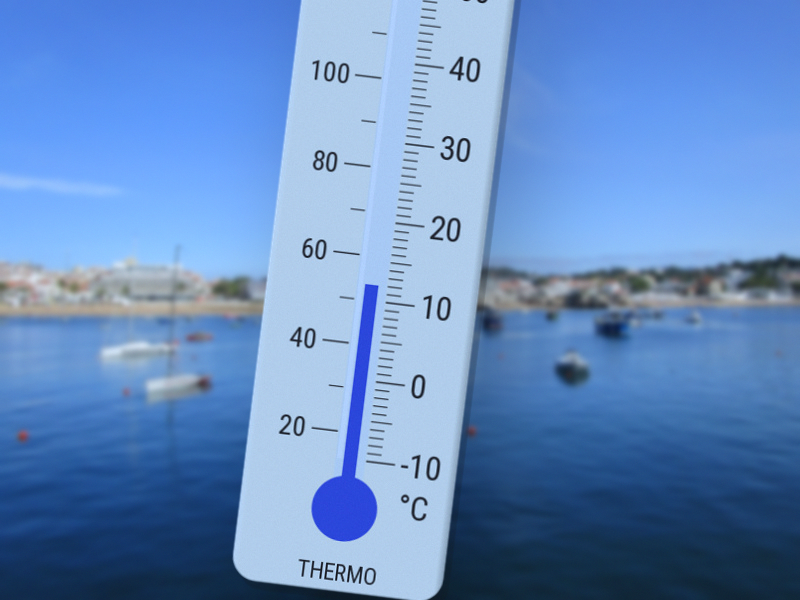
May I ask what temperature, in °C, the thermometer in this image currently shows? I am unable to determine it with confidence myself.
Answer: 12 °C
